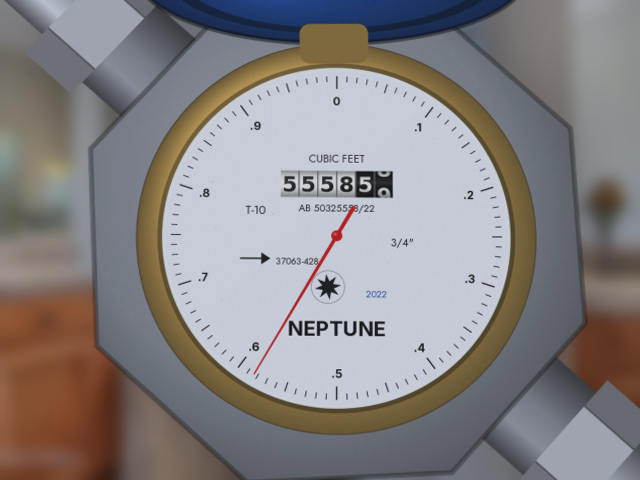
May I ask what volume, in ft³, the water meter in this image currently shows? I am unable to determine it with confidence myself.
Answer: 555858.58 ft³
